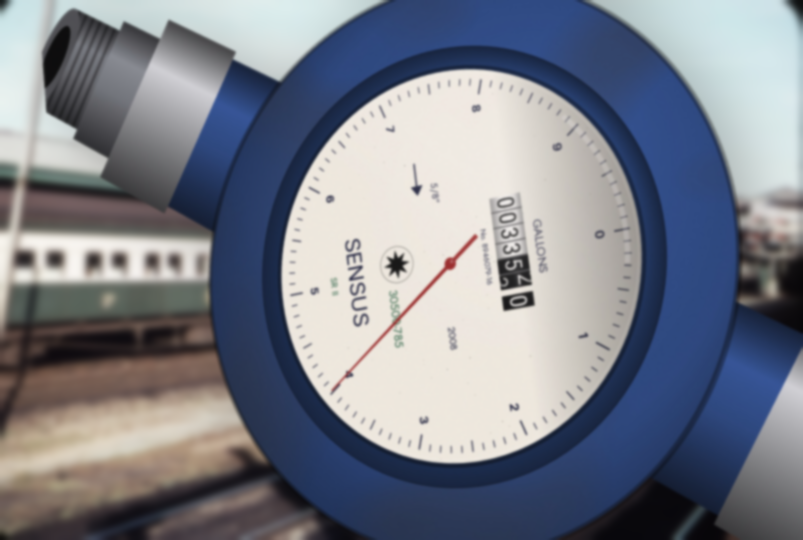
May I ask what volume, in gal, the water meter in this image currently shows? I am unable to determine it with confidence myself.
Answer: 33524.0 gal
